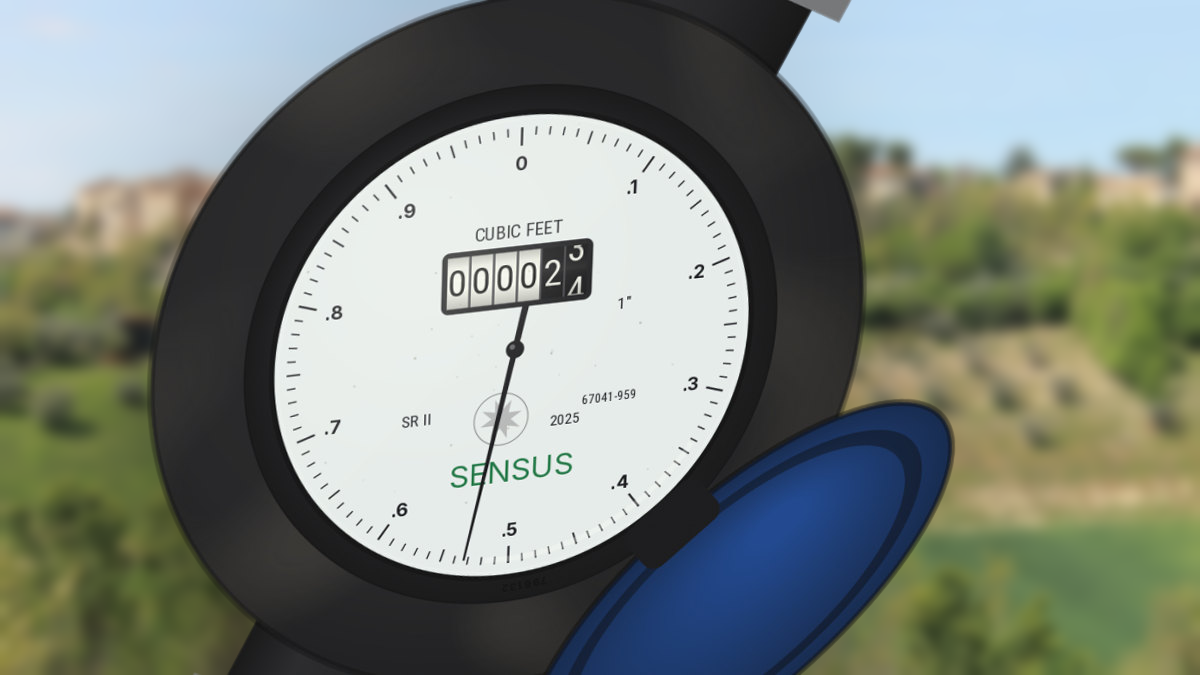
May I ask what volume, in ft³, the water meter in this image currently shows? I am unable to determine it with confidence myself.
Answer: 23.53 ft³
